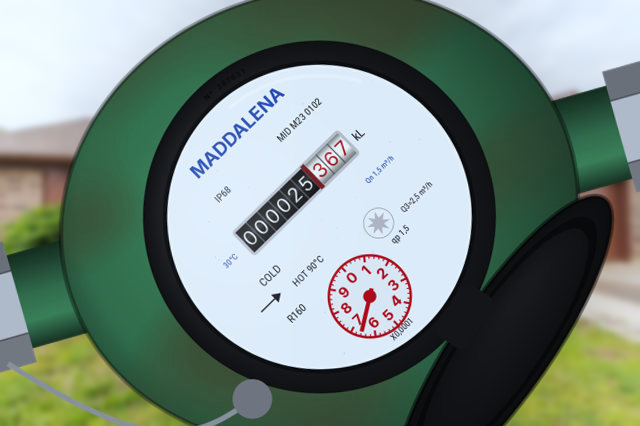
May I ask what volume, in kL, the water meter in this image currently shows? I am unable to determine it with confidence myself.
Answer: 25.3676 kL
